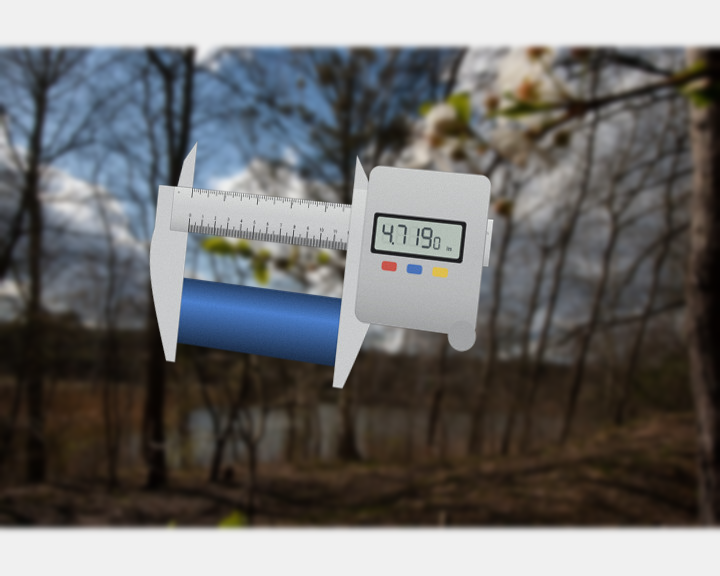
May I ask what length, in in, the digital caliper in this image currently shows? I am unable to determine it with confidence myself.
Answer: 4.7190 in
